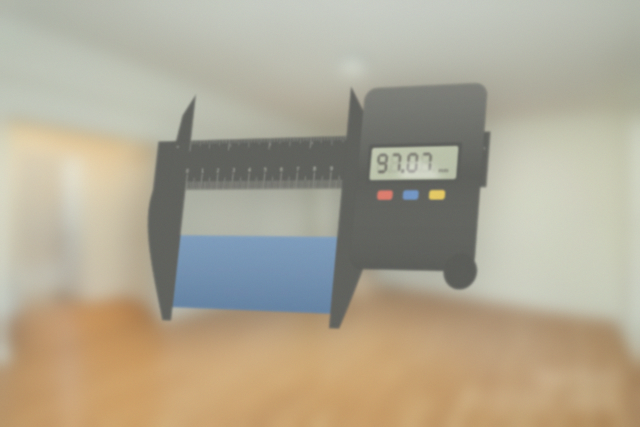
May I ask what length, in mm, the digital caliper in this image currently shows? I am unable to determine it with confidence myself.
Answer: 97.07 mm
